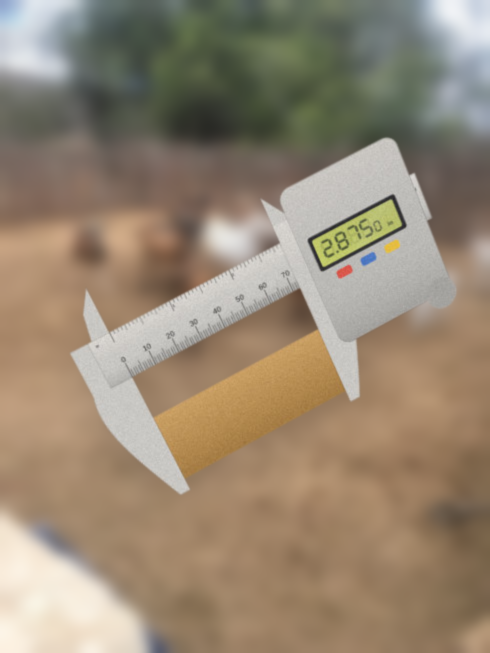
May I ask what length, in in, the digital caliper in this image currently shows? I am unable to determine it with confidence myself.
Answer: 2.8750 in
